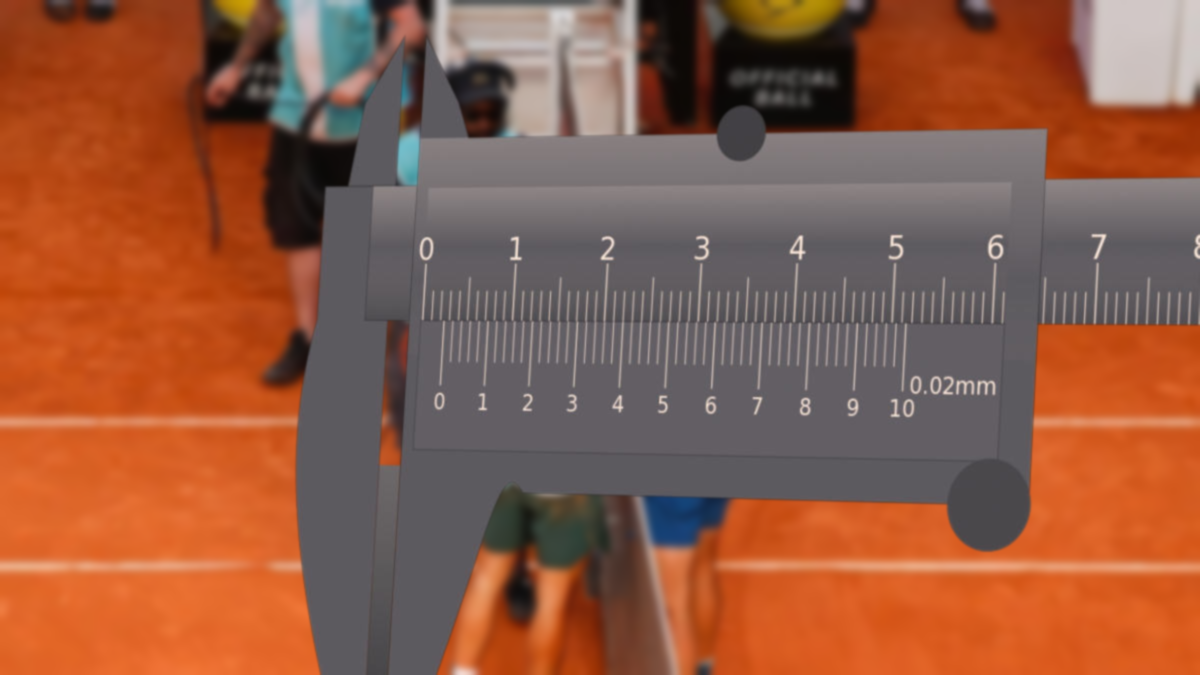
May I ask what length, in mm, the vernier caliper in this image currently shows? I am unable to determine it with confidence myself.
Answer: 2.4 mm
